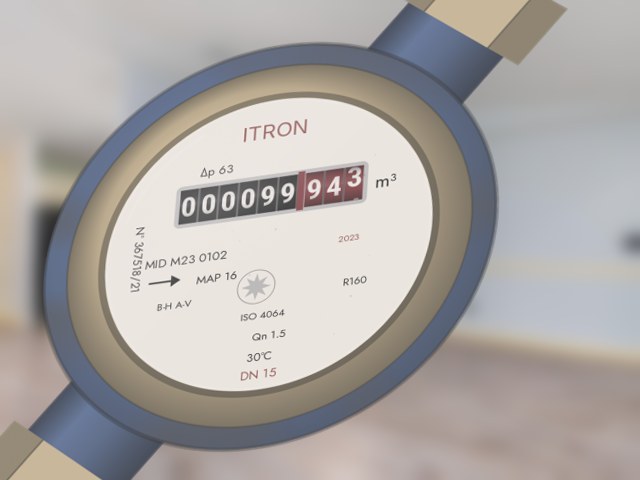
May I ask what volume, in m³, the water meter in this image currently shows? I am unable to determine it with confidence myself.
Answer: 99.943 m³
